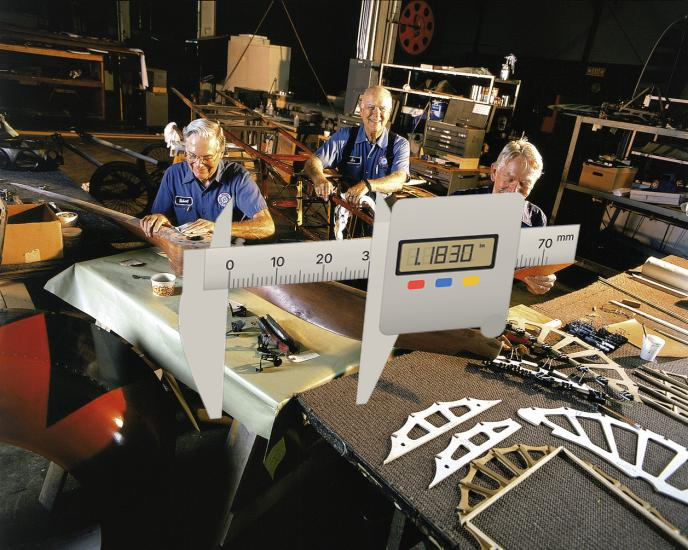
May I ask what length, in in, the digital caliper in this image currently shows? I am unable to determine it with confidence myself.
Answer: 1.1830 in
